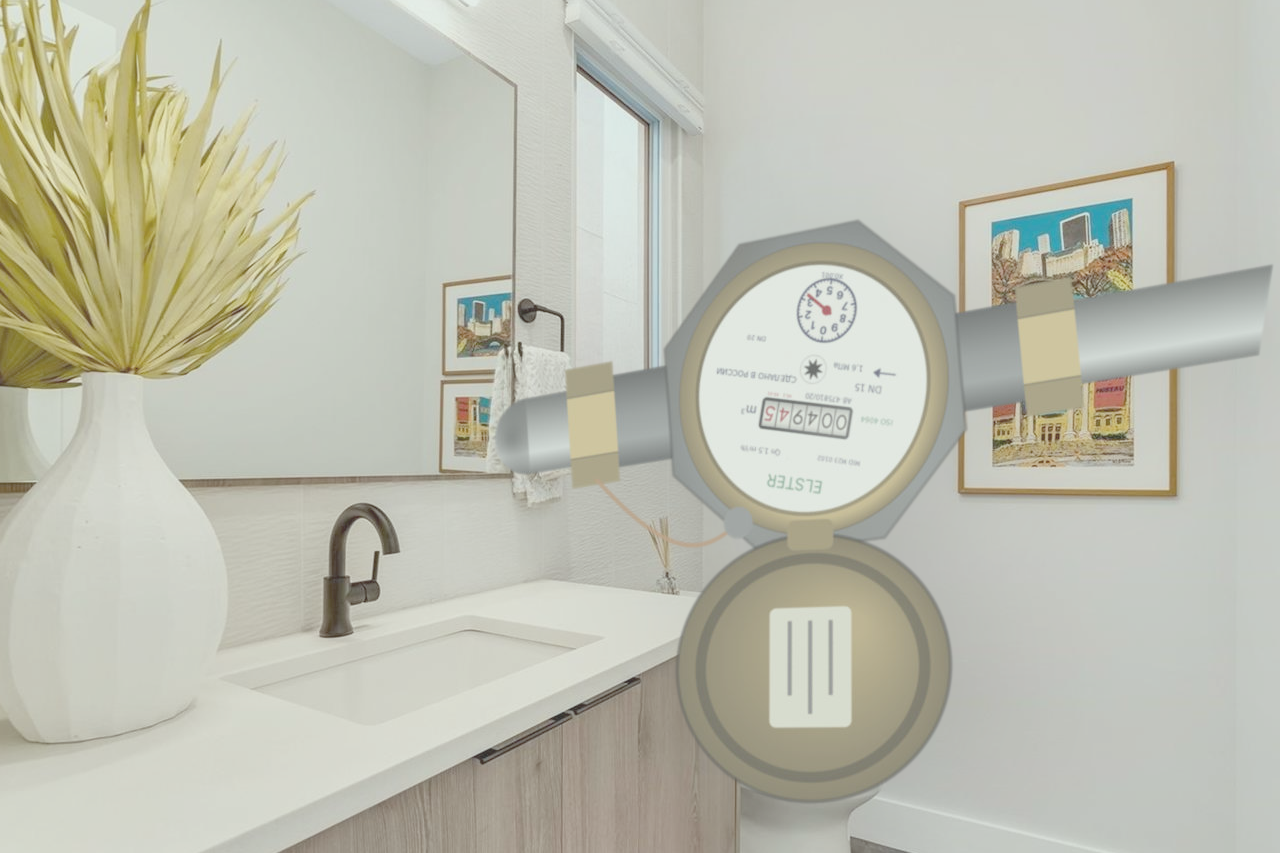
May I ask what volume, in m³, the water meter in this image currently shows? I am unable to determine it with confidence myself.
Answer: 49.453 m³
